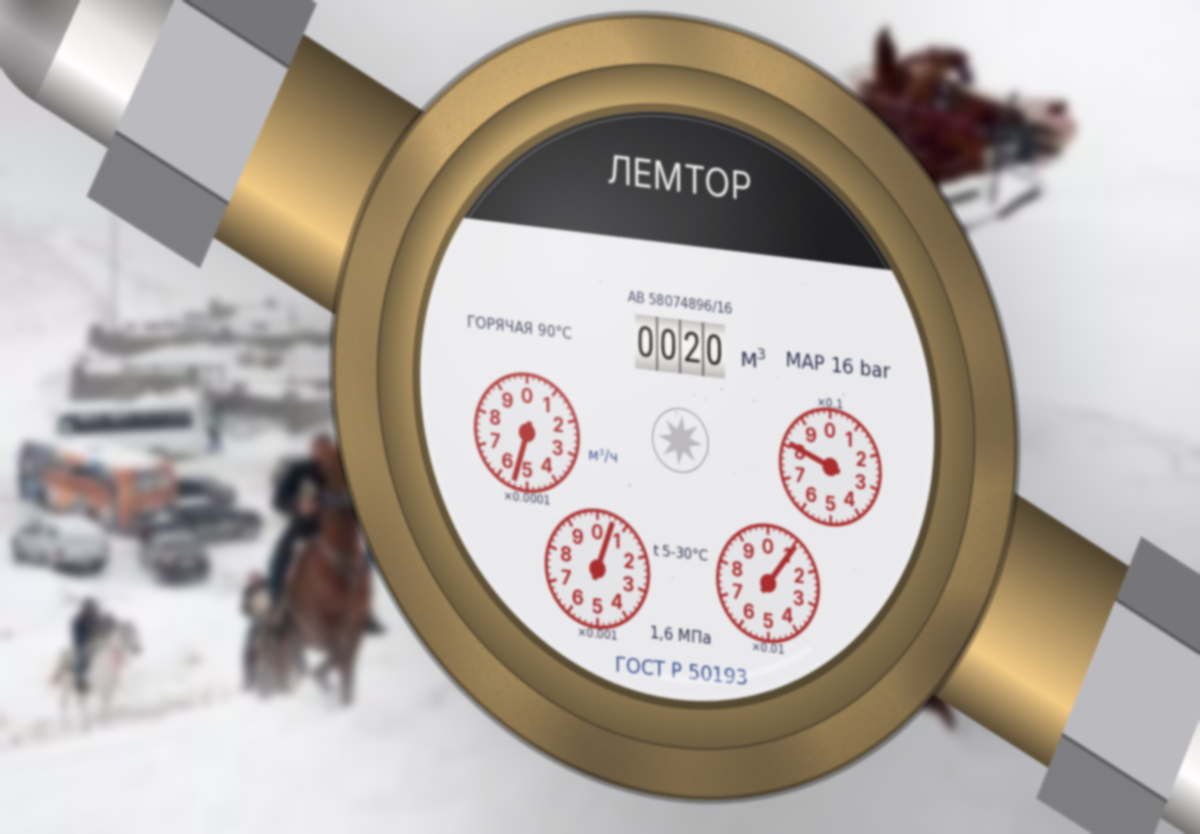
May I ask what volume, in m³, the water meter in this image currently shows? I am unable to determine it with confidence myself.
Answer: 20.8105 m³
